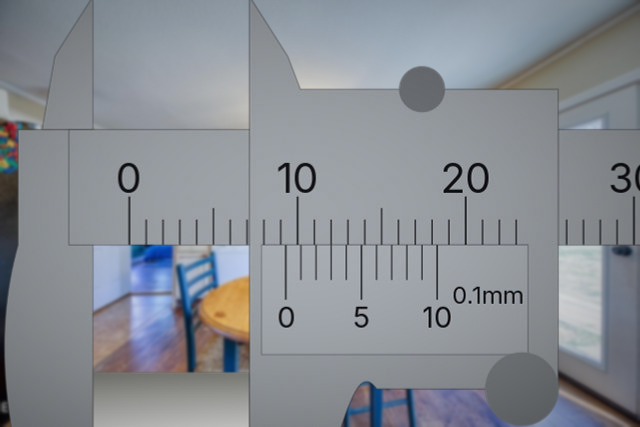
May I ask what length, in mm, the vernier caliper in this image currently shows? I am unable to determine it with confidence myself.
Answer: 9.3 mm
